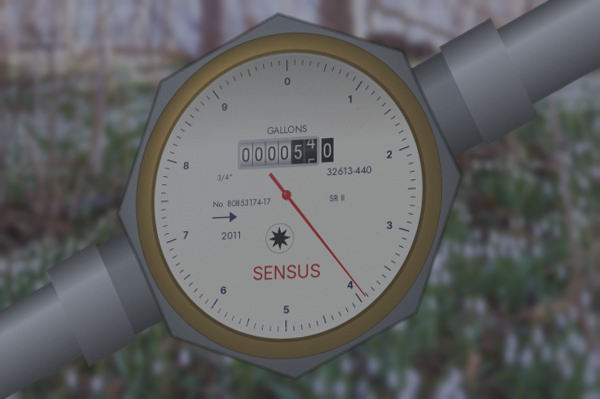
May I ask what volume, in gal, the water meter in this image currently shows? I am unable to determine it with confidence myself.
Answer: 543.9 gal
